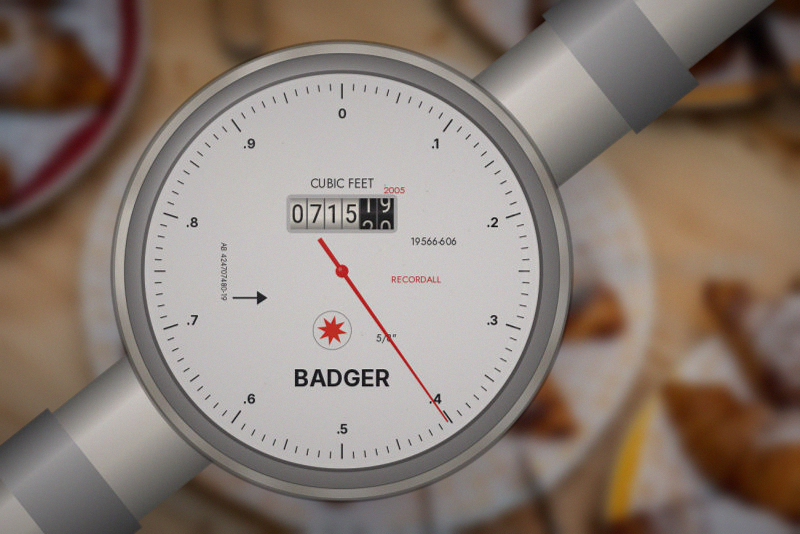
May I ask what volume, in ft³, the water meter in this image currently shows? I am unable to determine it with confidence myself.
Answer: 71519.40 ft³
